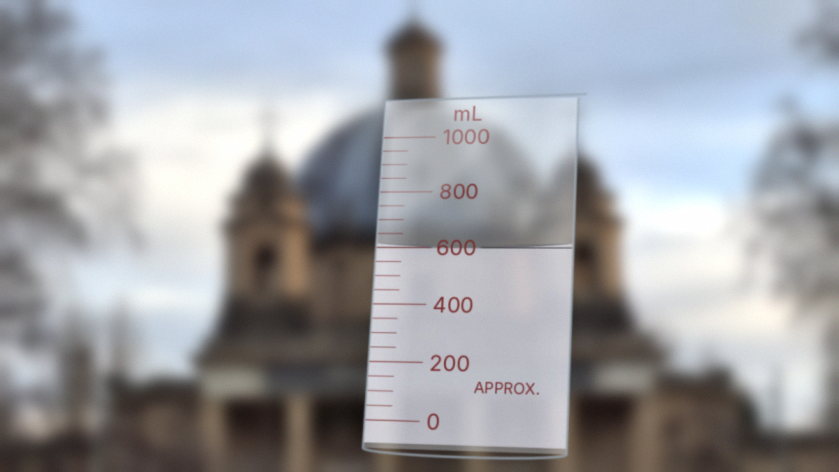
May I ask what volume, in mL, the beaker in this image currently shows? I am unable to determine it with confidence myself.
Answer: 600 mL
